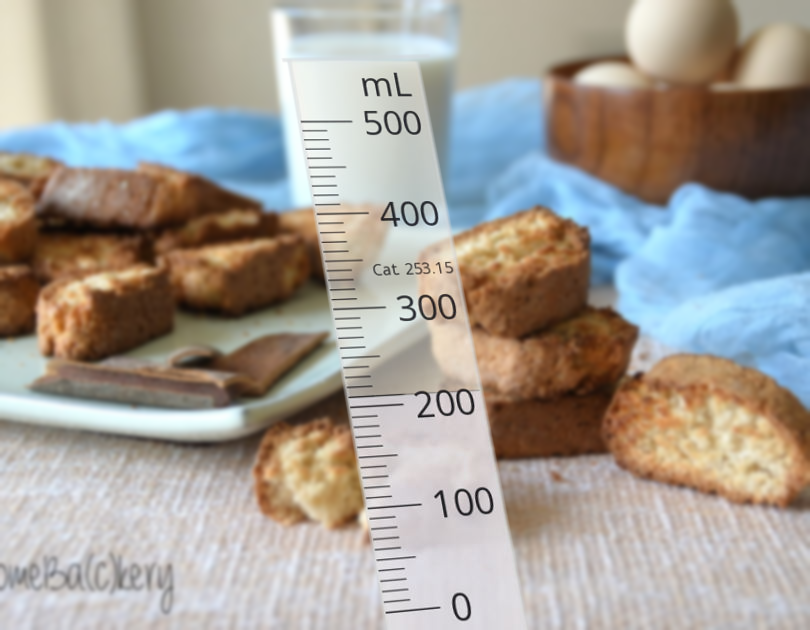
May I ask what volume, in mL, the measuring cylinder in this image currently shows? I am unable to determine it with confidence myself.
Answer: 210 mL
